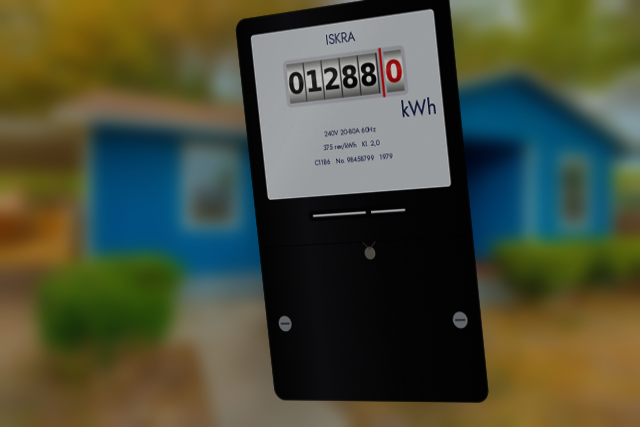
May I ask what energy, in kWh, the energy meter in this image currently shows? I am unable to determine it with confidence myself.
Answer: 1288.0 kWh
